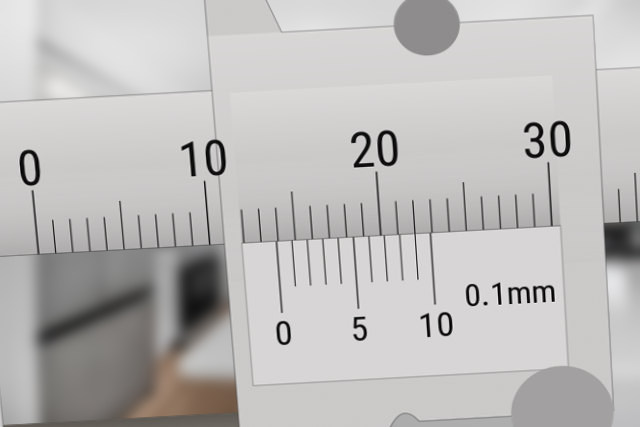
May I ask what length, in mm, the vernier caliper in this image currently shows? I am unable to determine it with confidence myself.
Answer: 13.9 mm
